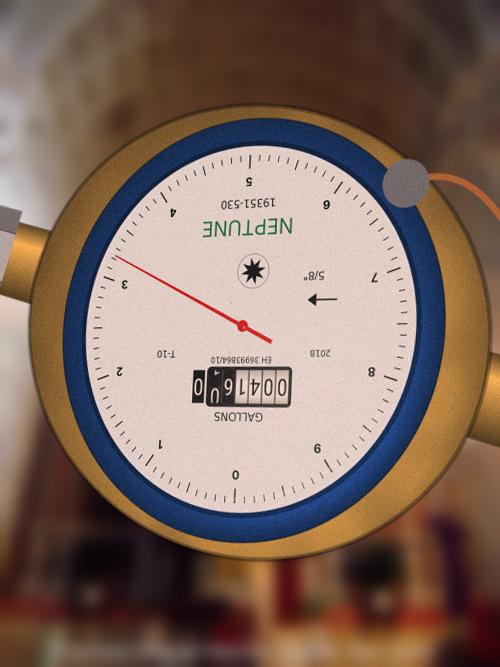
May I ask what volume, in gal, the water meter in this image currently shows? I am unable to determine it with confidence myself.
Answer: 41603.2 gal
